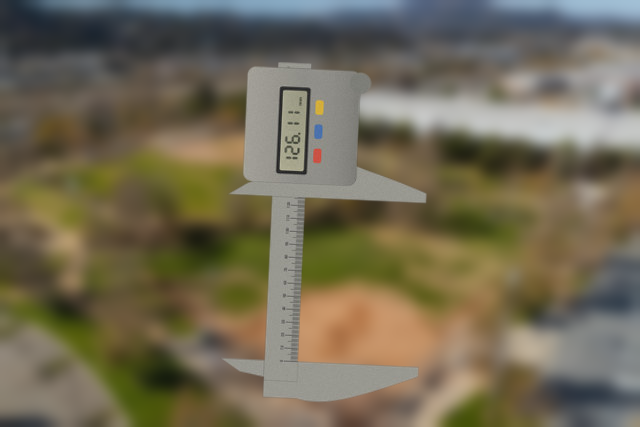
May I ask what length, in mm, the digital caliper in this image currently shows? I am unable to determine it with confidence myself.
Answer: 126.11 mm
